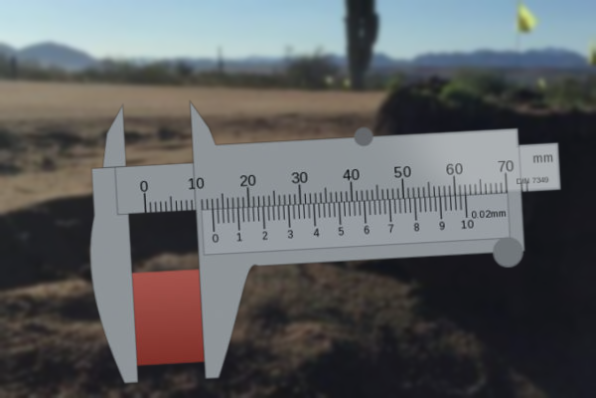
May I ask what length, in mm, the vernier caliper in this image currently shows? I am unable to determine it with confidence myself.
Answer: 13.0 mm
